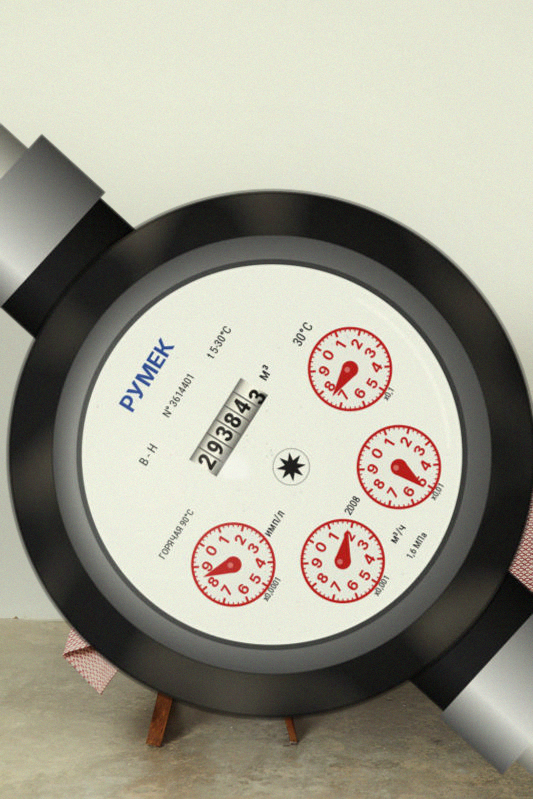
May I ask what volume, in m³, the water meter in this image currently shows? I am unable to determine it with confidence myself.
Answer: 293842.7518 m³
